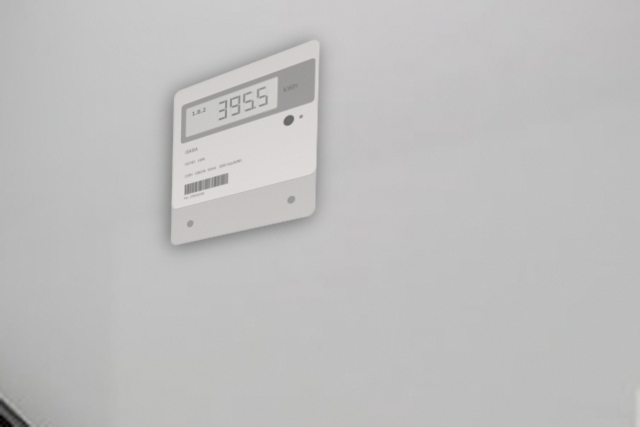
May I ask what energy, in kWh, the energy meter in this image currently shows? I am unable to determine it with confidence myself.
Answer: 395.5 kWh
